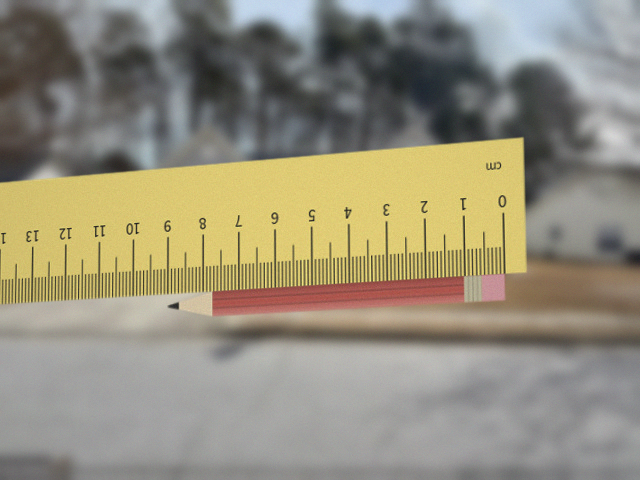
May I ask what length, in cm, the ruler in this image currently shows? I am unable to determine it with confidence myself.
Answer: 9 cm
